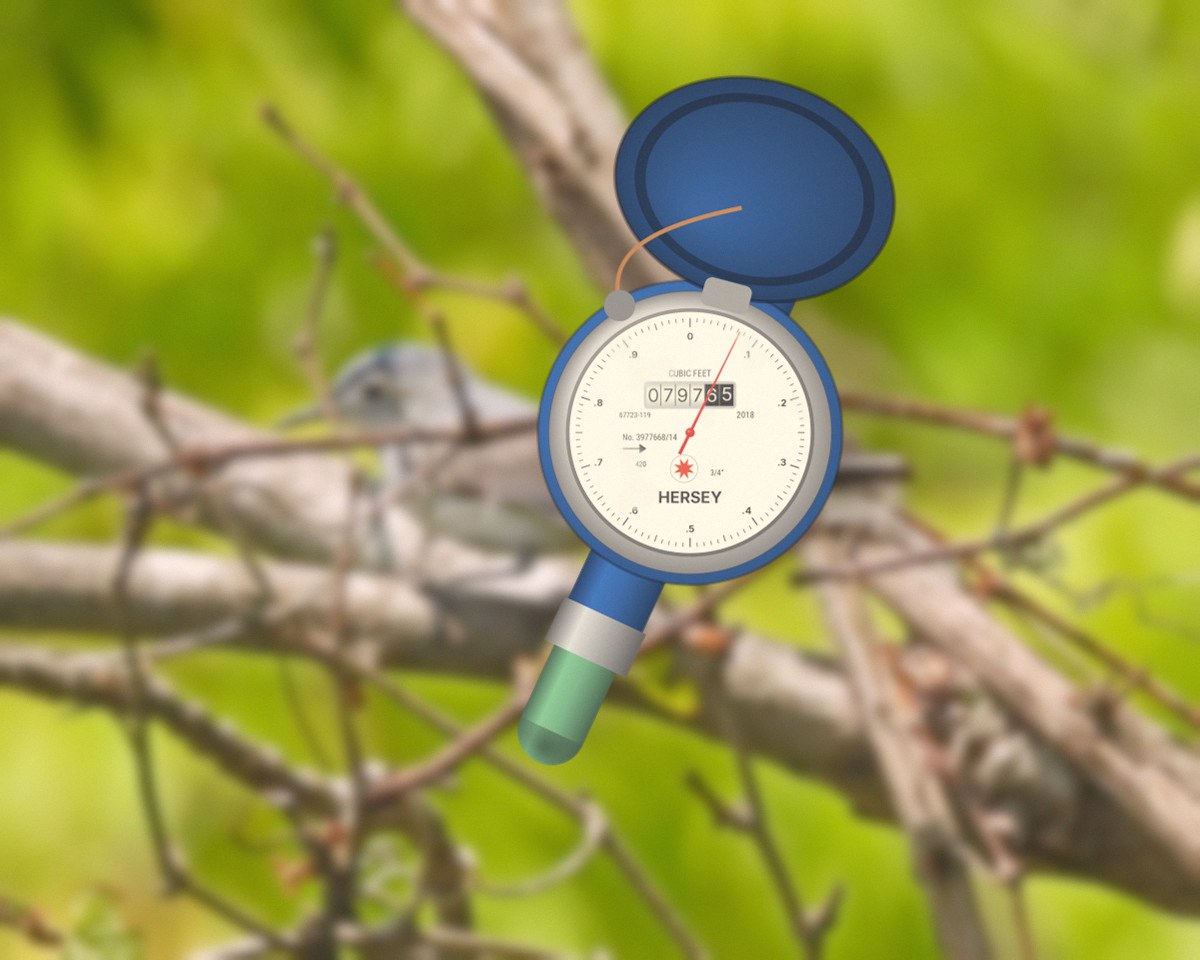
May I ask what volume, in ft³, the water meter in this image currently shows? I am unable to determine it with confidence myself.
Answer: 79765.07 ft³
